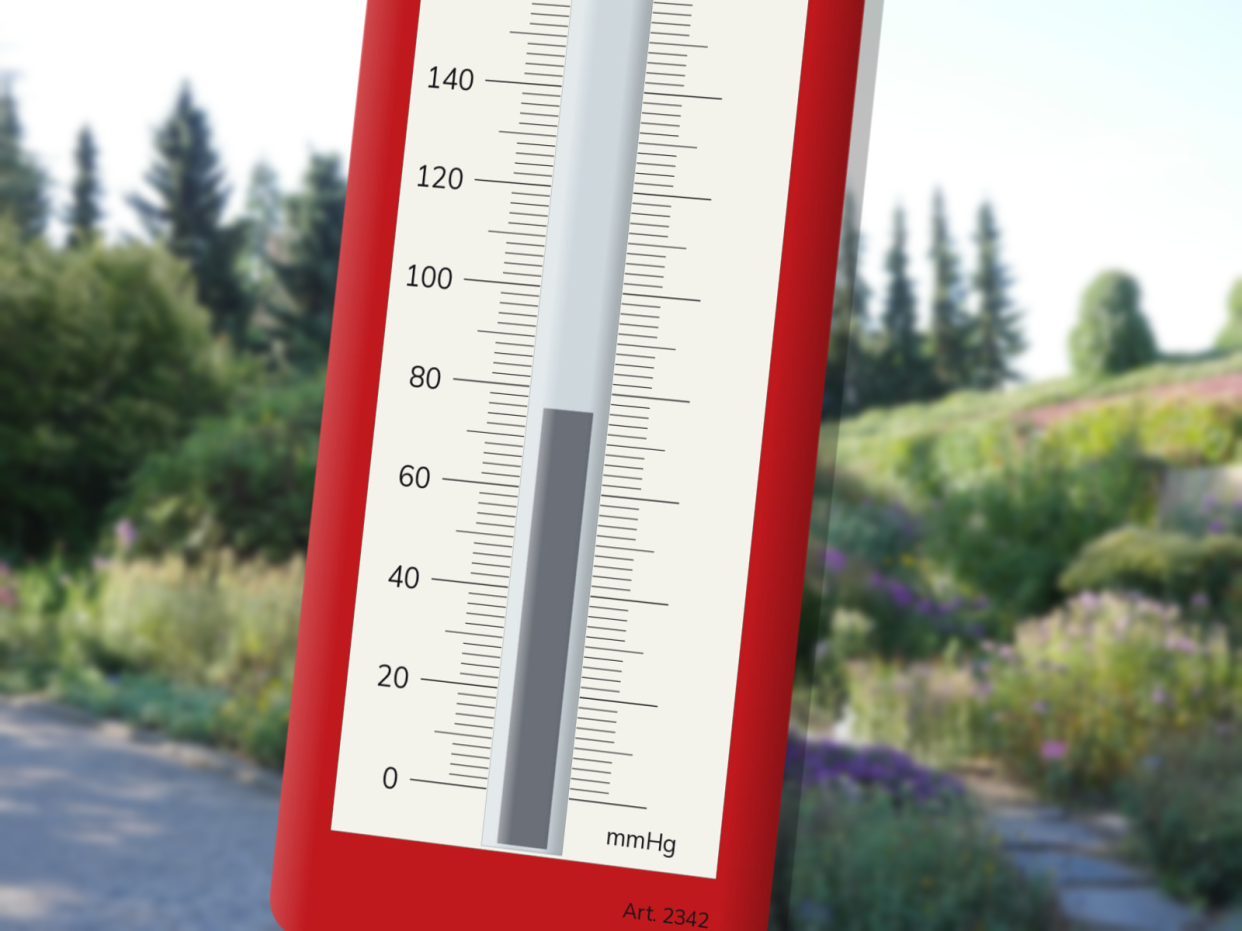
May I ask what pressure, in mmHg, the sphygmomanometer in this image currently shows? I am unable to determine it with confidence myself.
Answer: 76 mmHg
